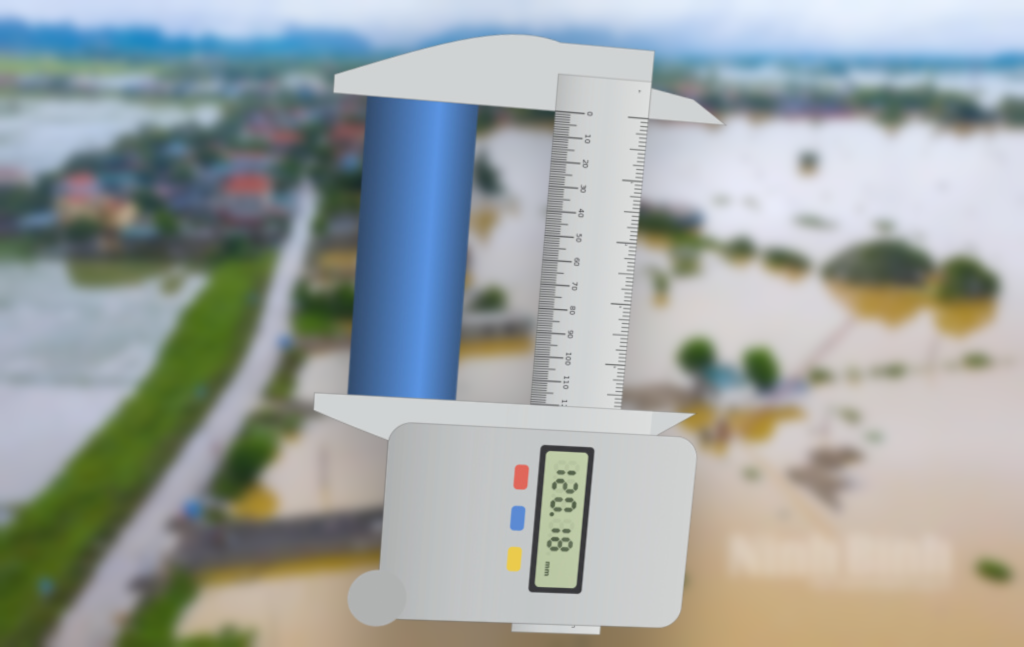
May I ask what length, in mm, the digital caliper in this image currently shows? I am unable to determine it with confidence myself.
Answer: 120.18 mm
